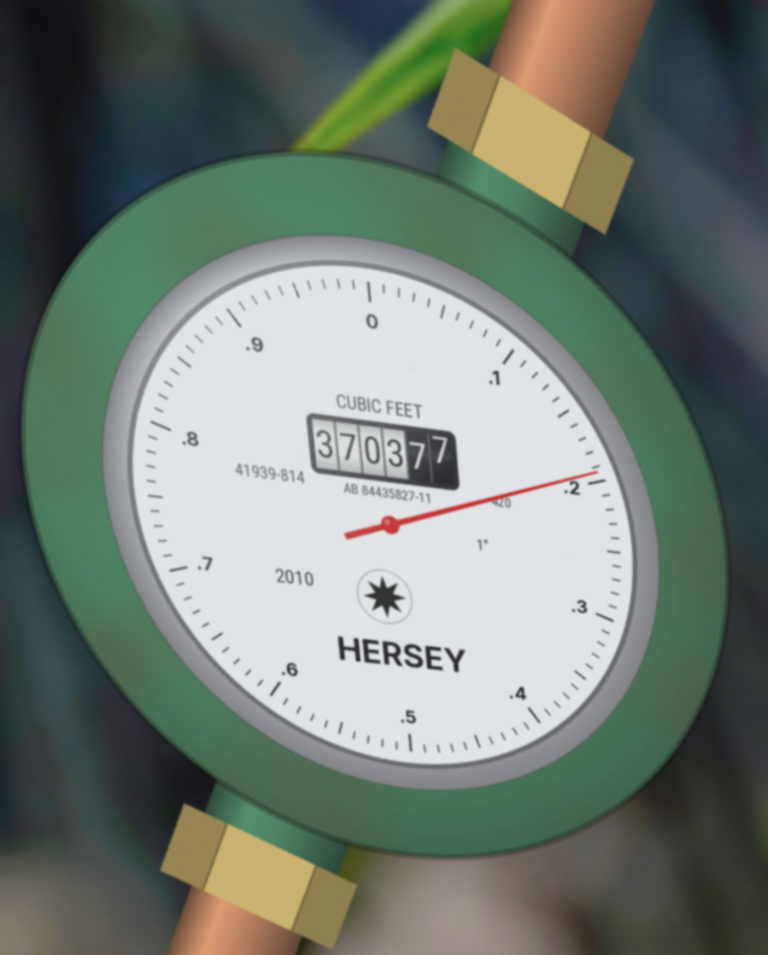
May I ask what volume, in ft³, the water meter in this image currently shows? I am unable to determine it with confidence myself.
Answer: 370377.19 ft³
